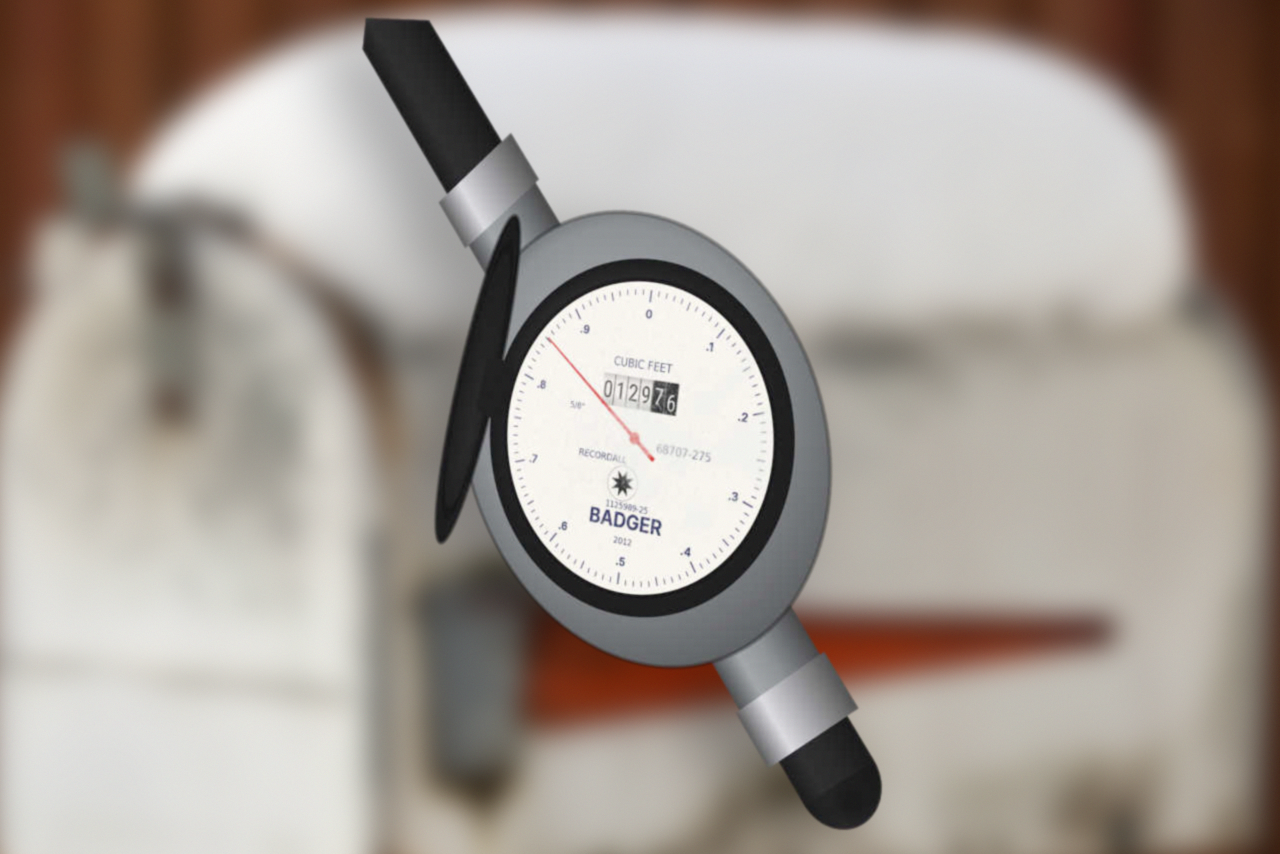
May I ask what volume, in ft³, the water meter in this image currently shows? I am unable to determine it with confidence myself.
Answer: 12975.85 ft³
